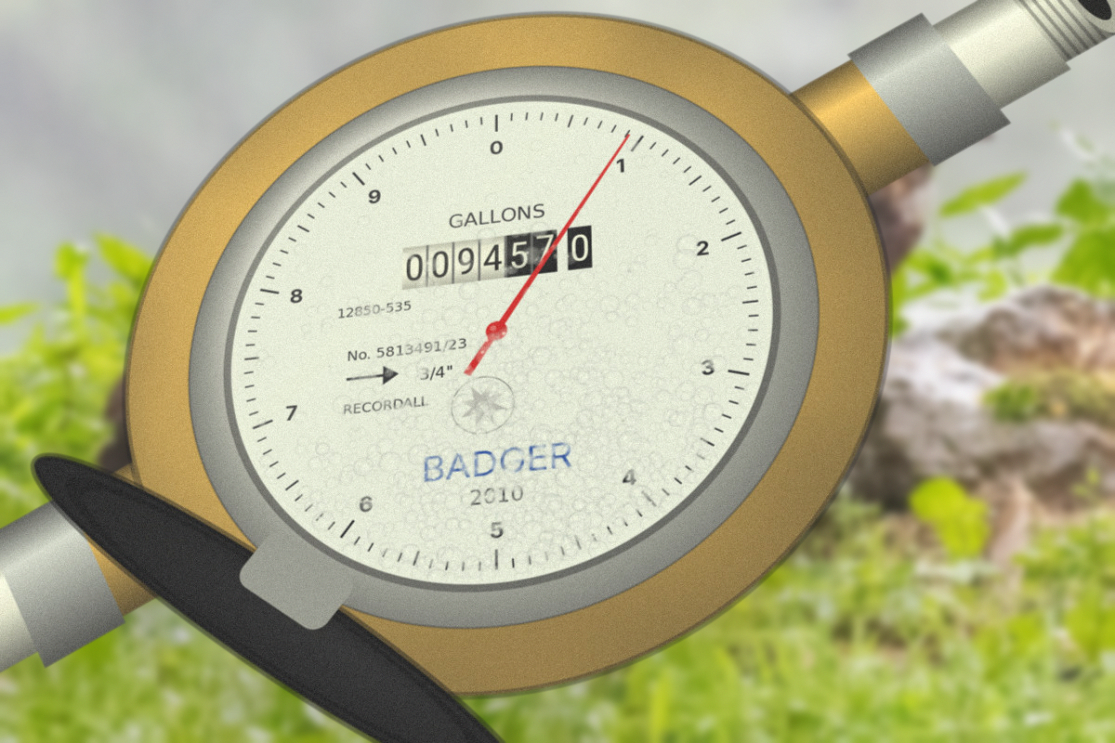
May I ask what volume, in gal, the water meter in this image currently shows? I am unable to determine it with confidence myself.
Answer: 94570.9 gal
